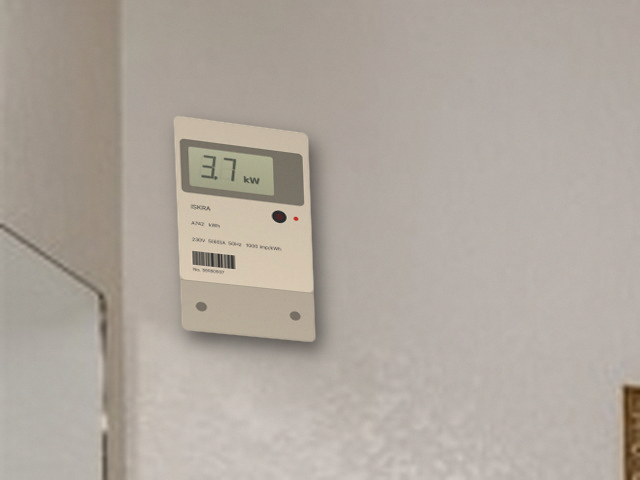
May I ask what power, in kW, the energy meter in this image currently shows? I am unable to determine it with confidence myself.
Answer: 3.7 kW
